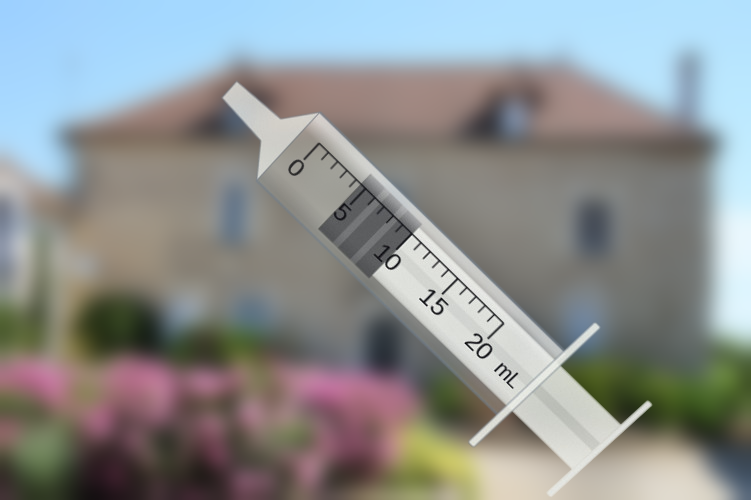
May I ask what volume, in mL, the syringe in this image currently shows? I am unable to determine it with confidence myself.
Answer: 4.5 mL
